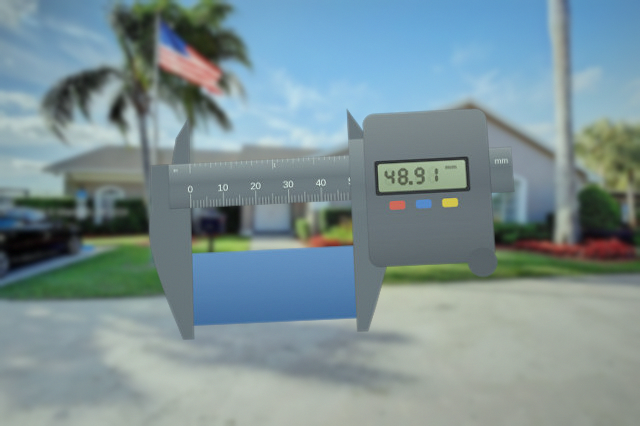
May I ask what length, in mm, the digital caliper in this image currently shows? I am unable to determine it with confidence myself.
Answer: 48.91 mm
